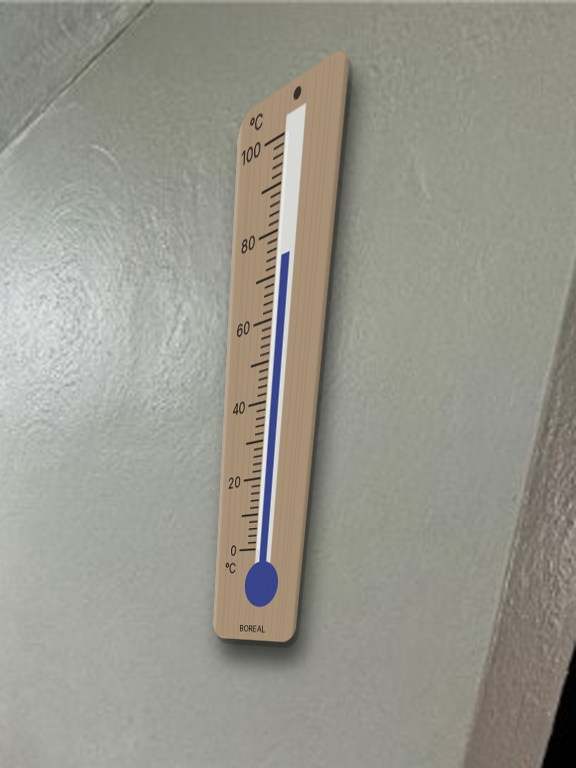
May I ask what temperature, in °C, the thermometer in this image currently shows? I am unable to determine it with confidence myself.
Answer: 74 °C
